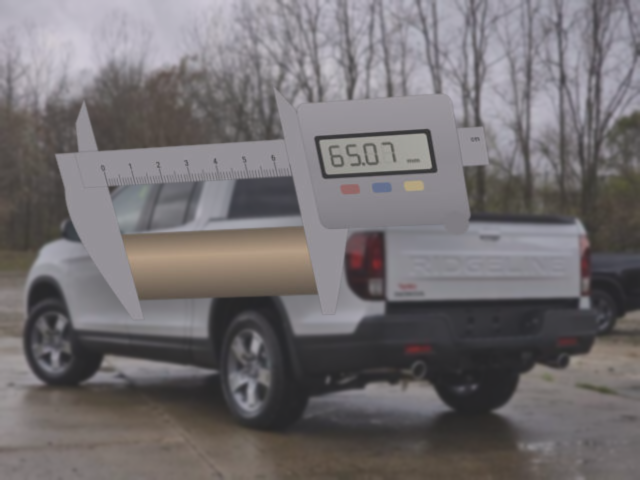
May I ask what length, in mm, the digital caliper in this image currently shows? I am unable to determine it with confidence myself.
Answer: 65.07 mm
